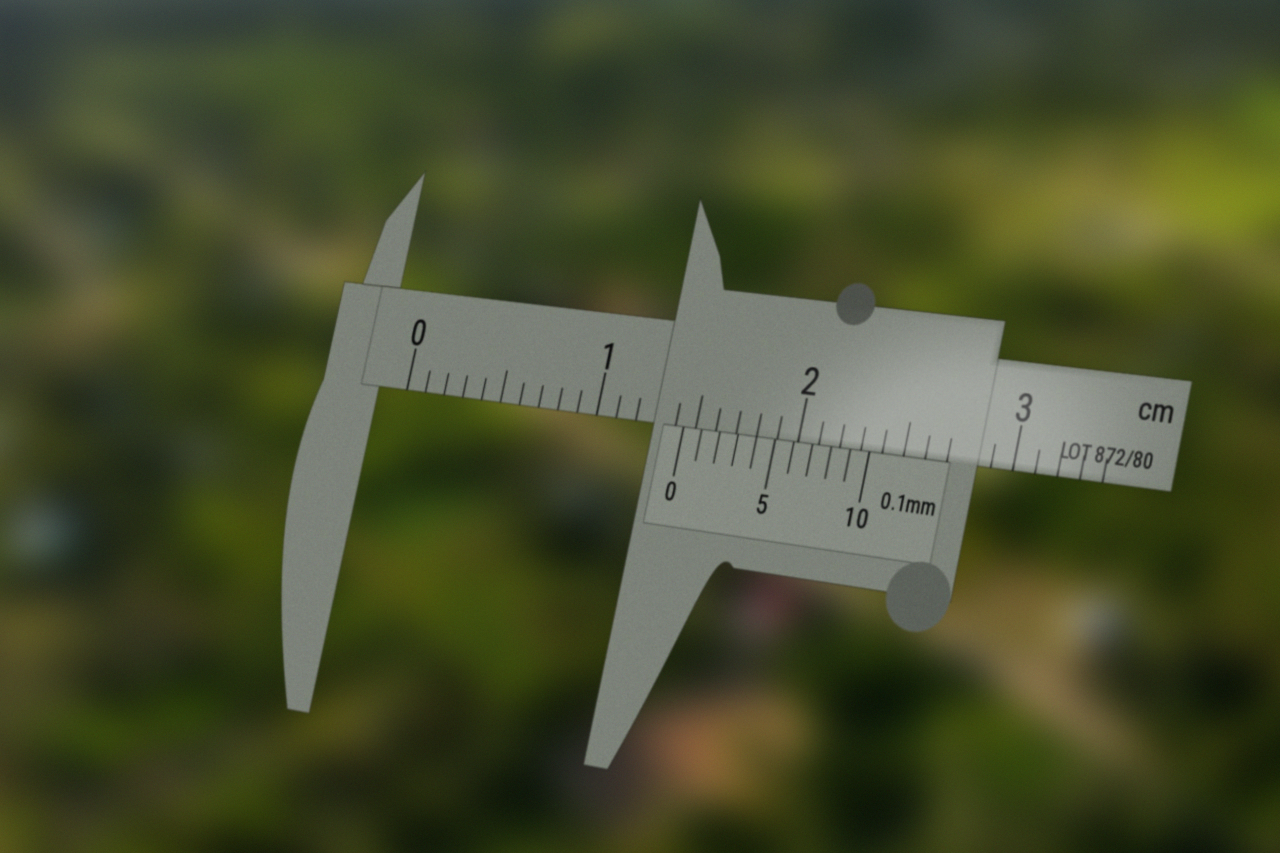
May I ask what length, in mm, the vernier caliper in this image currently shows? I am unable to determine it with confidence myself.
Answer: 14.4 mm
